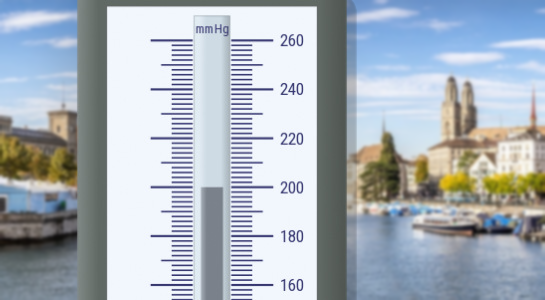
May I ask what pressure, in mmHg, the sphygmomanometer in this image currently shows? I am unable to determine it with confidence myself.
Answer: 200 mmHg
